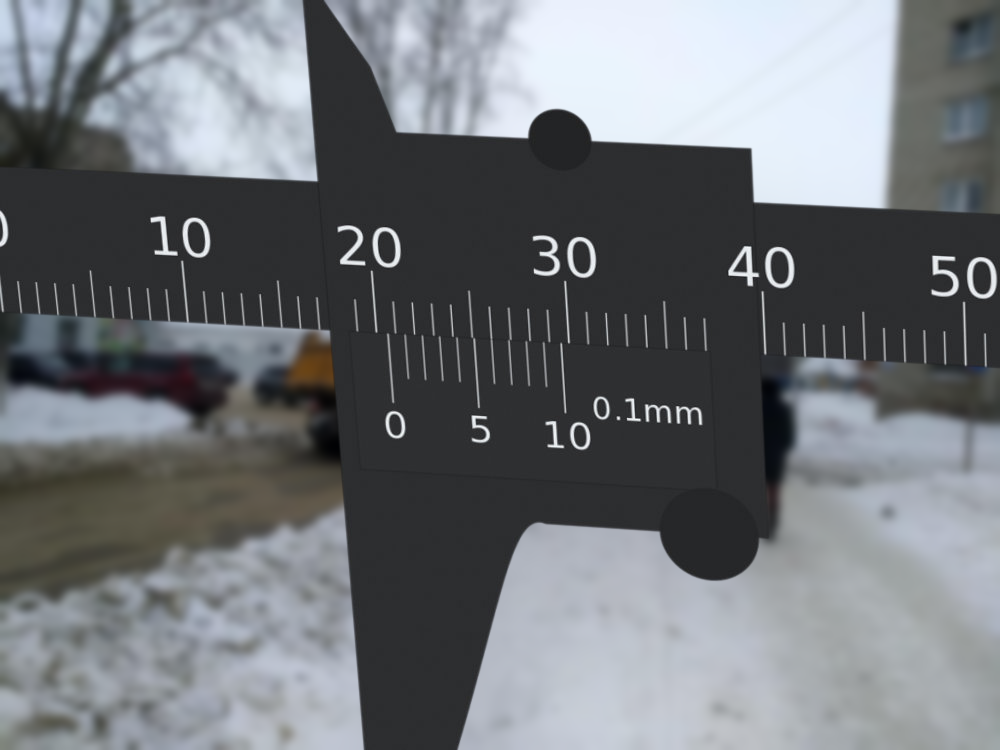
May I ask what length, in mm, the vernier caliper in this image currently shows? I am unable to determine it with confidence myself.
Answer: 20.6 mm
